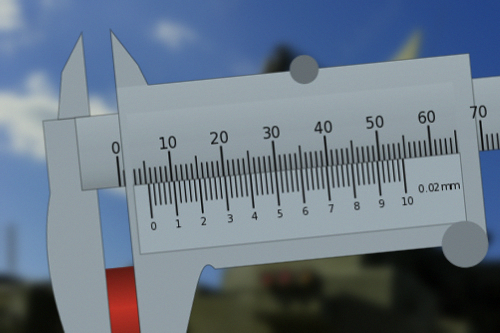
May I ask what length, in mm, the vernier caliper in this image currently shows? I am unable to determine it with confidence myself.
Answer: 5.5 mm
